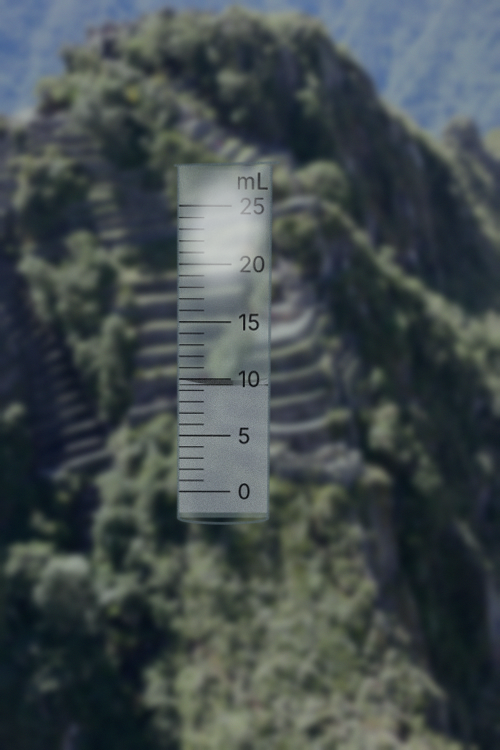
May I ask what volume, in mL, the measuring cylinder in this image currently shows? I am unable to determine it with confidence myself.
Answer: 9.5 mL
